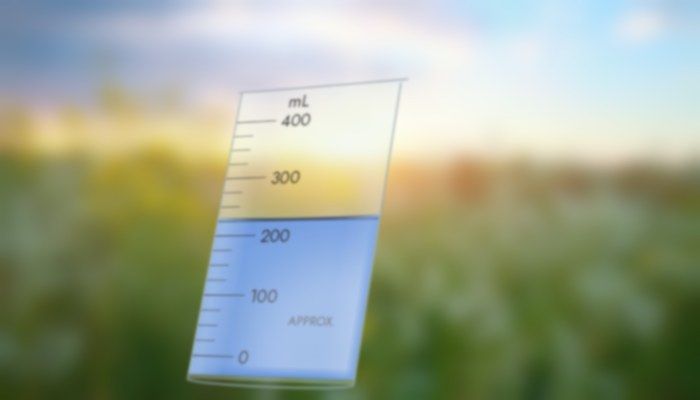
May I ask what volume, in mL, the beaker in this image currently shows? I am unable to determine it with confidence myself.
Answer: 225 mL
